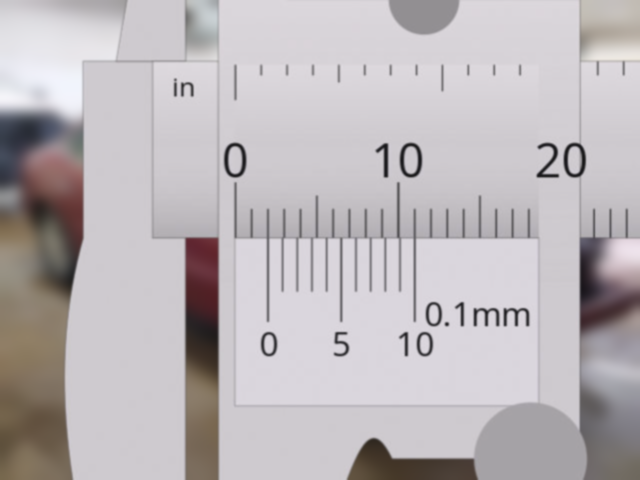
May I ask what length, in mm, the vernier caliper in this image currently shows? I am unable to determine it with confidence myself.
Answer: 2.0 mm
